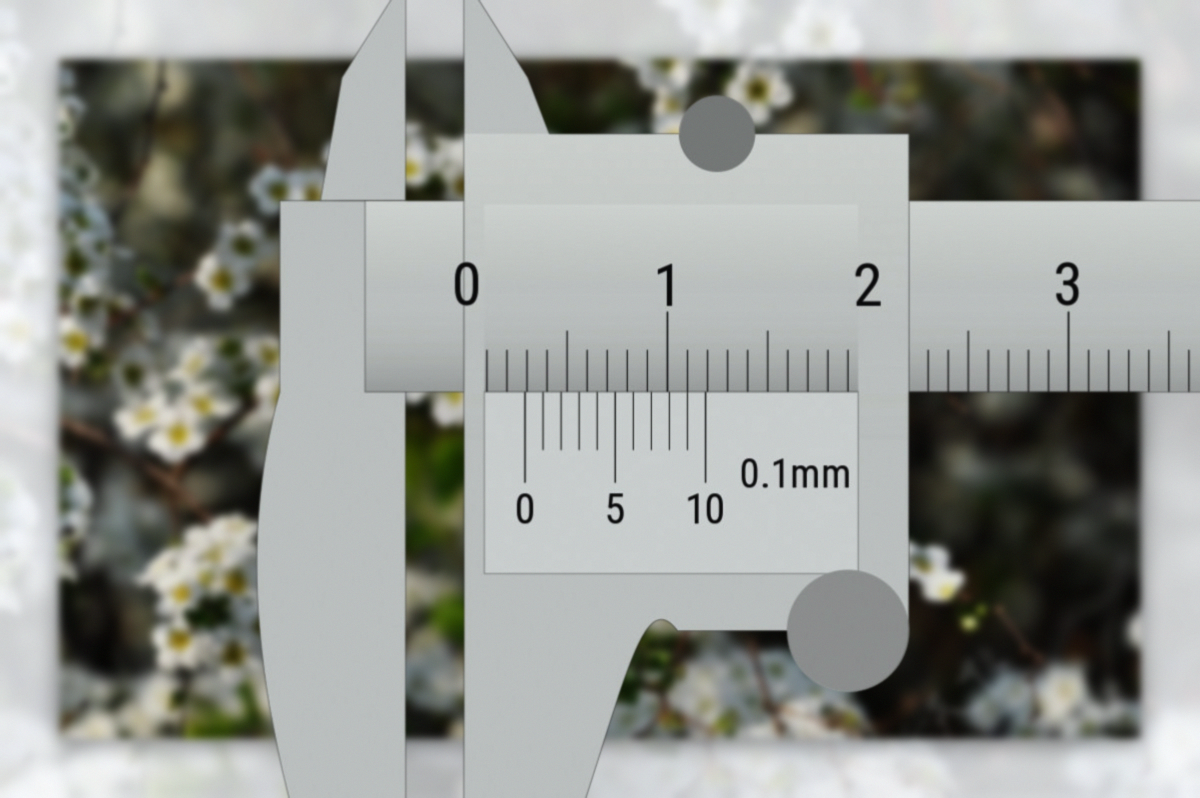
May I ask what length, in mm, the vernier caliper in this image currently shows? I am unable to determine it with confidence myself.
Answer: 2.9 mm
